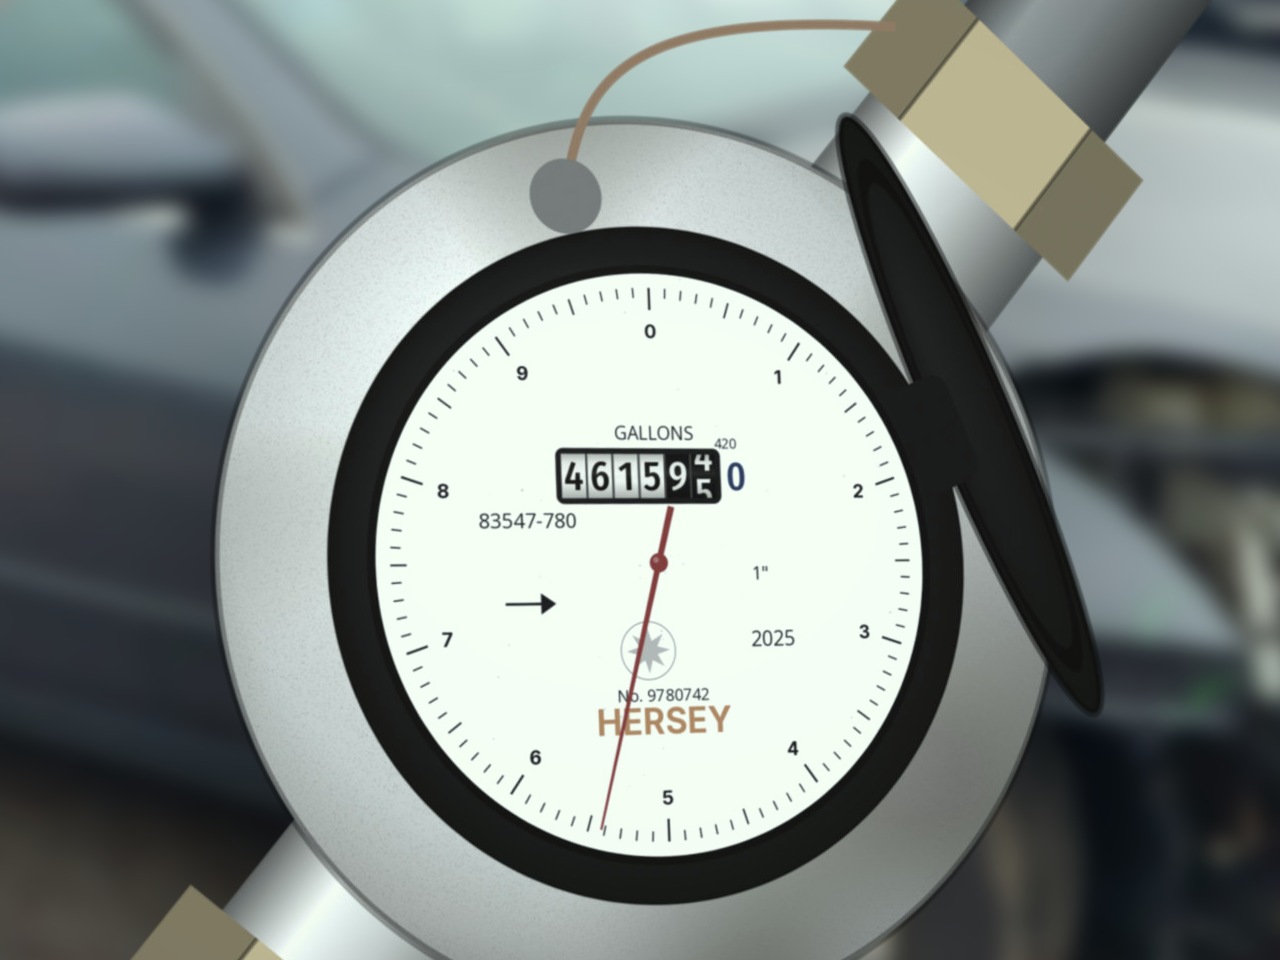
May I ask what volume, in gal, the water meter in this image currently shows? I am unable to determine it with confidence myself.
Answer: 4615945.4 gal
